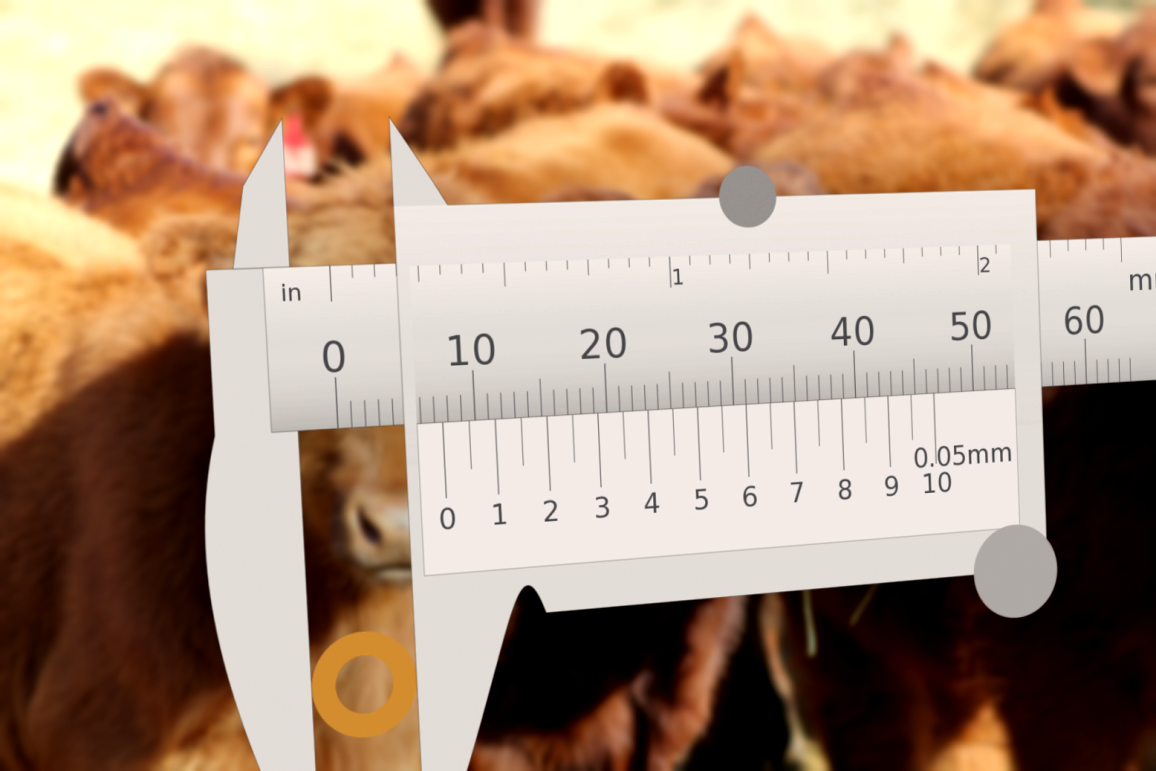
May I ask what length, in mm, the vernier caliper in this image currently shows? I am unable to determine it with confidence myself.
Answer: 7.6 mm
